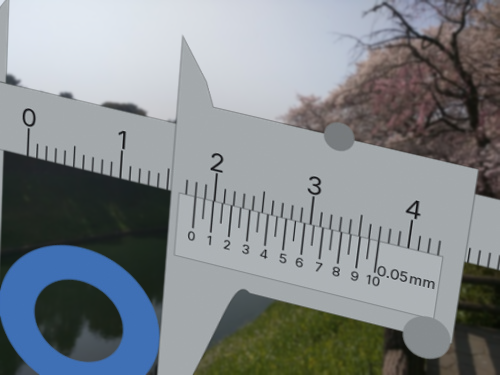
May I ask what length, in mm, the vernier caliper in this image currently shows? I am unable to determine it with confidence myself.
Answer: 18.0 mm
